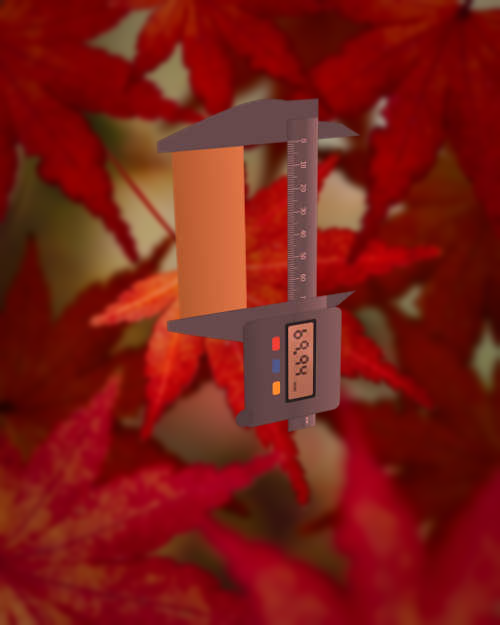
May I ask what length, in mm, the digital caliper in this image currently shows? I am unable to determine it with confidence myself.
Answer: 69.94 mm
